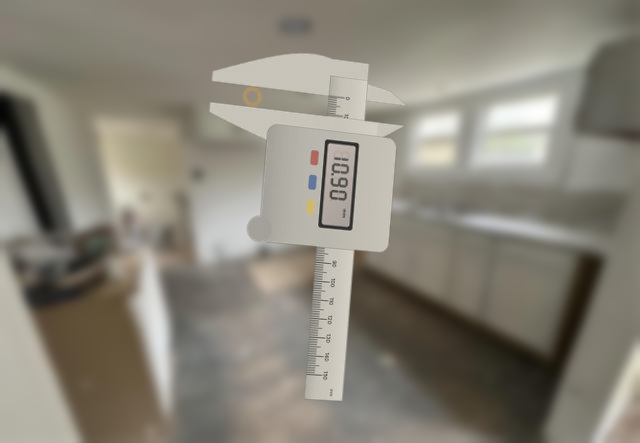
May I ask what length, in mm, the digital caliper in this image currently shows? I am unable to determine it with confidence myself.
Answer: 10.90 mm
